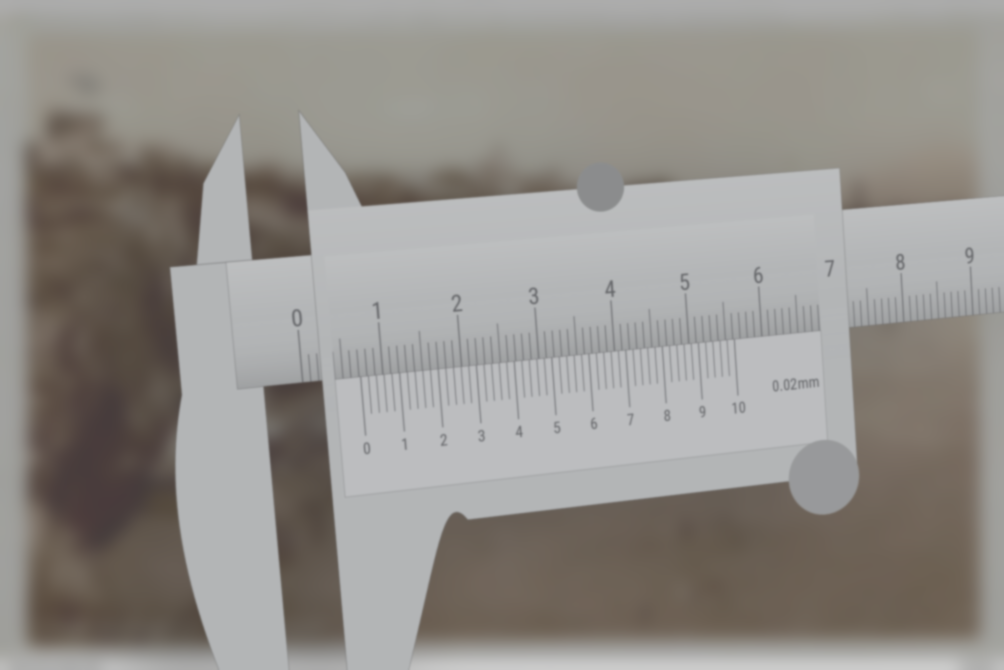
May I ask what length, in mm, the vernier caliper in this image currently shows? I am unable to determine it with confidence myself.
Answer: 7.2 mm
